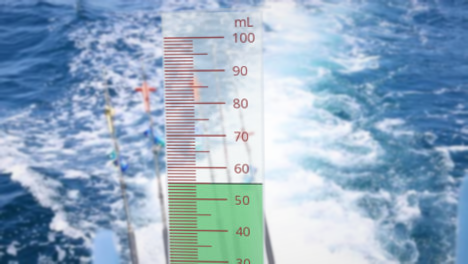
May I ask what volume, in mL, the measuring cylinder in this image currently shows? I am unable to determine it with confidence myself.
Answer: 55 mL
